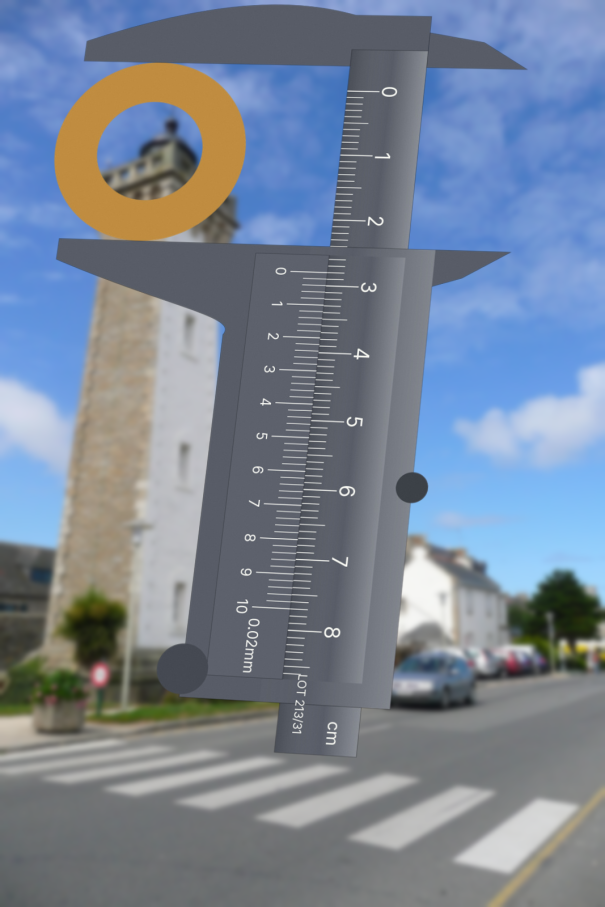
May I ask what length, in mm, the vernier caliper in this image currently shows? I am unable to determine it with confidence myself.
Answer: 28.0 mm
